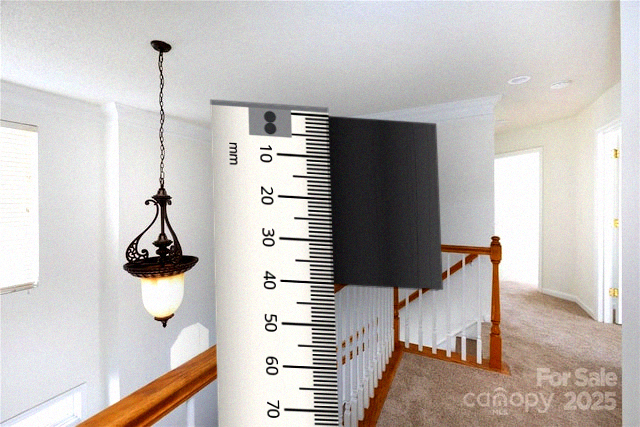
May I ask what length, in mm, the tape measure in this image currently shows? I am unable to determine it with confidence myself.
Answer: 40 mm
